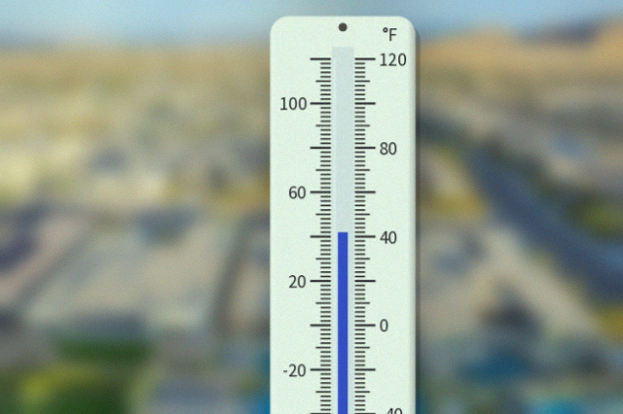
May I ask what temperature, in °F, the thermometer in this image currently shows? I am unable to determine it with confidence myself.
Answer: 42 °F
